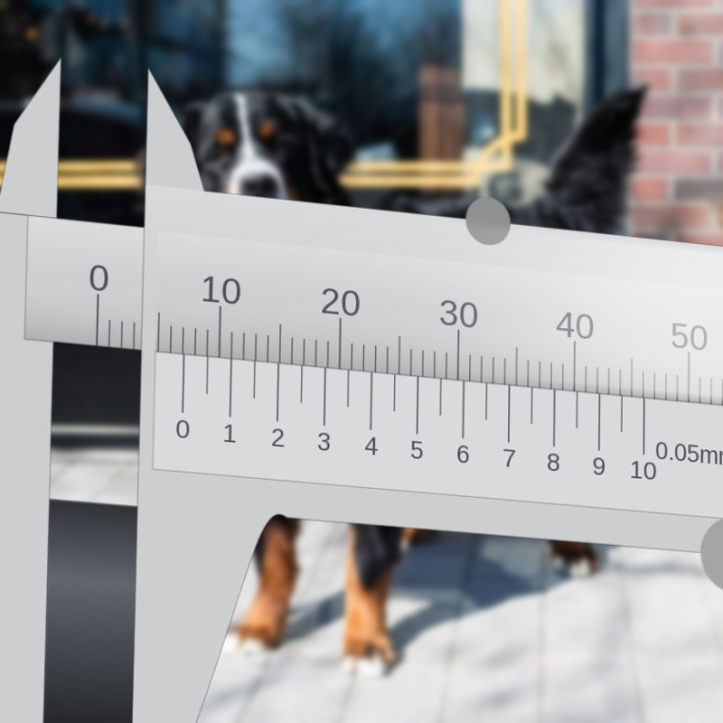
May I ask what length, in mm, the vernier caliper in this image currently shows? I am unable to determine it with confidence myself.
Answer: 7.1 mm
